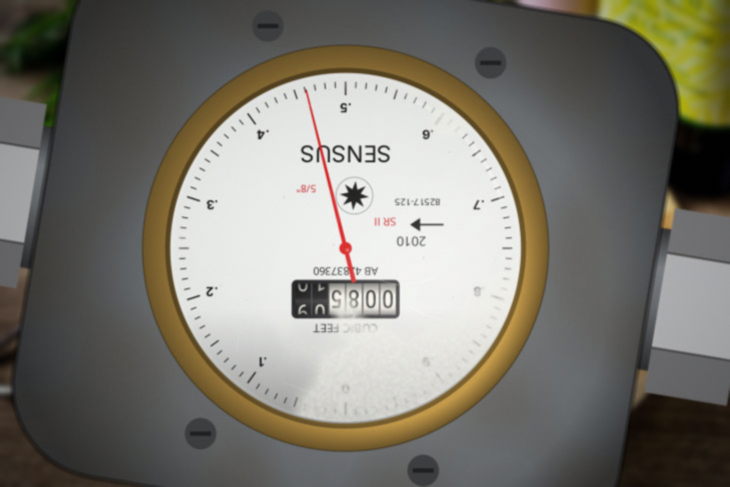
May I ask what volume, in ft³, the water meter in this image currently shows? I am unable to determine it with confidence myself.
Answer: 8509.46 ft³
